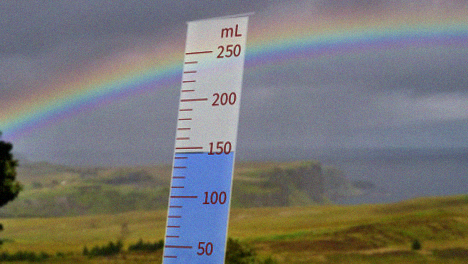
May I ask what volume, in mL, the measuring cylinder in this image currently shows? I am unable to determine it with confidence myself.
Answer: 145 mL
